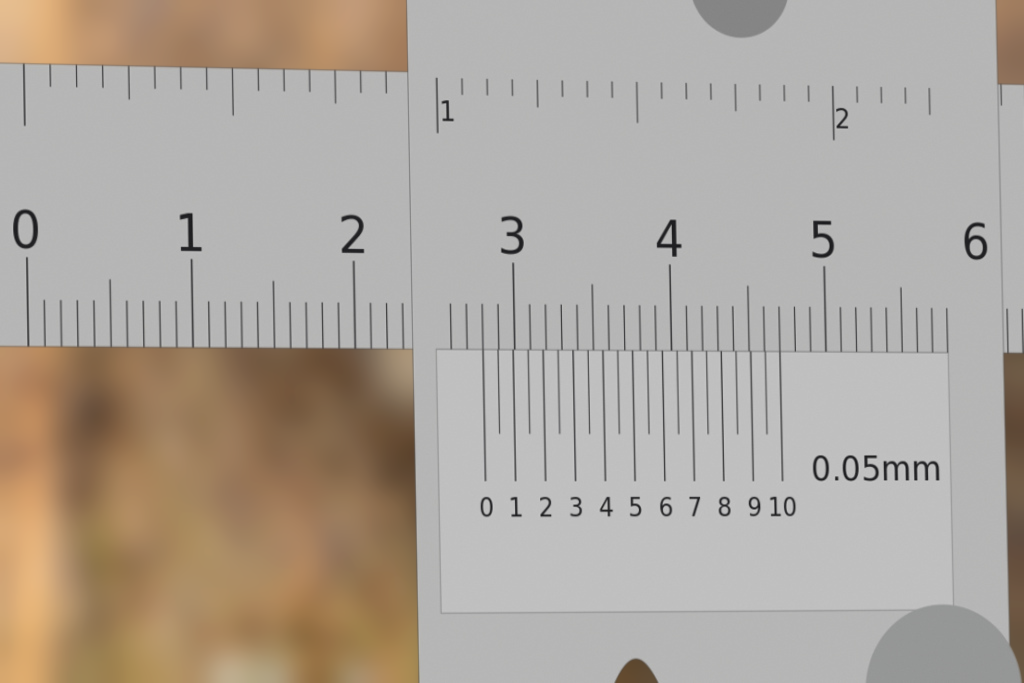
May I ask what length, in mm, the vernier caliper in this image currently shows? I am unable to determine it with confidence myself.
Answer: 28.0 mm
